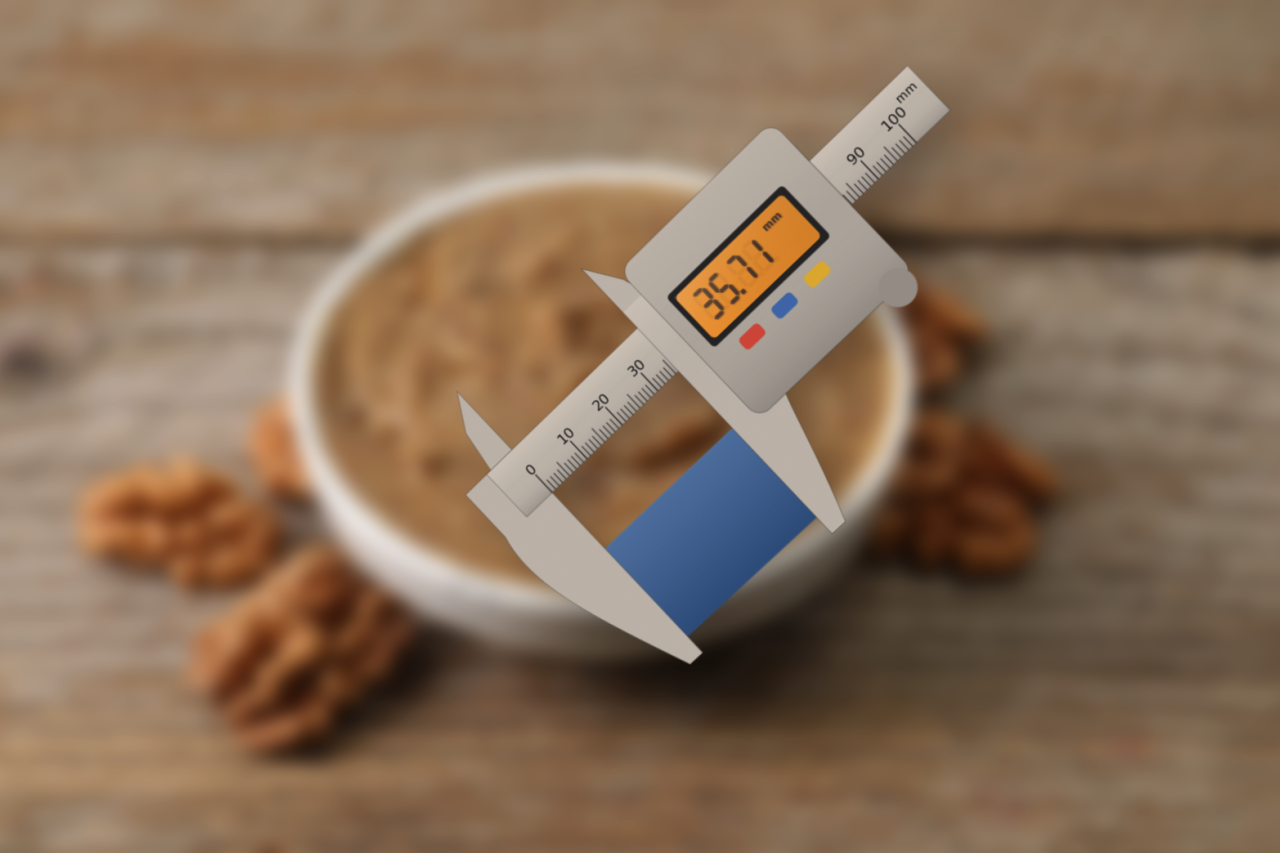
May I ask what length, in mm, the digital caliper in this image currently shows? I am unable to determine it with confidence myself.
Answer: 35.71 mm
